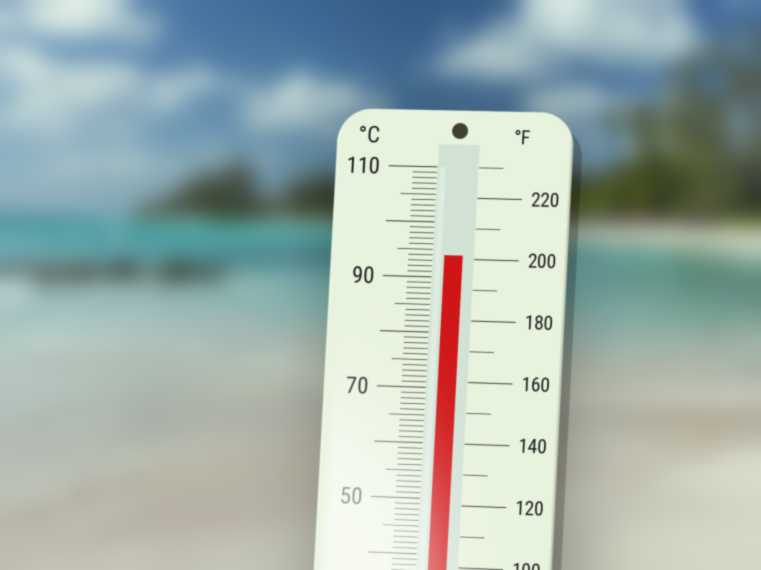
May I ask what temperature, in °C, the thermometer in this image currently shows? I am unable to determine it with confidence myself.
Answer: 94 °C
